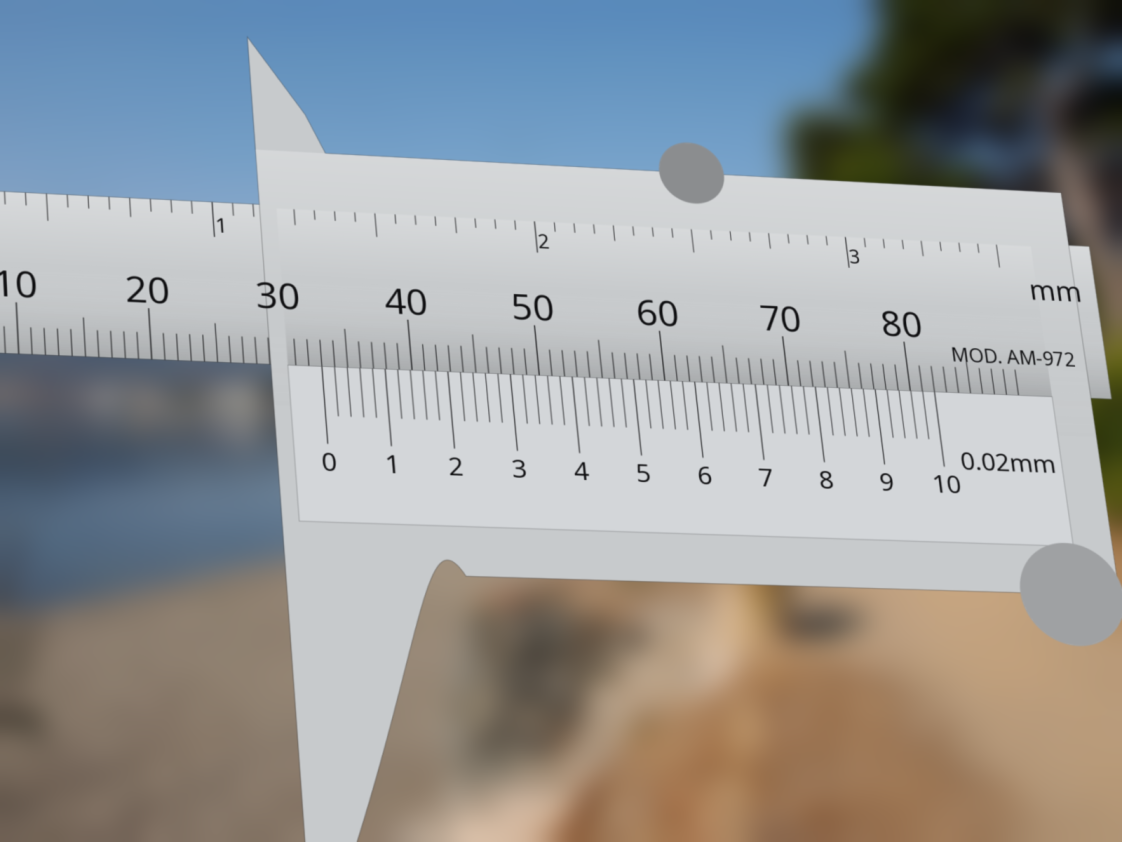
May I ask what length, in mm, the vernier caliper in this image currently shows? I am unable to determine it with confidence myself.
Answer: 33.0 mm
